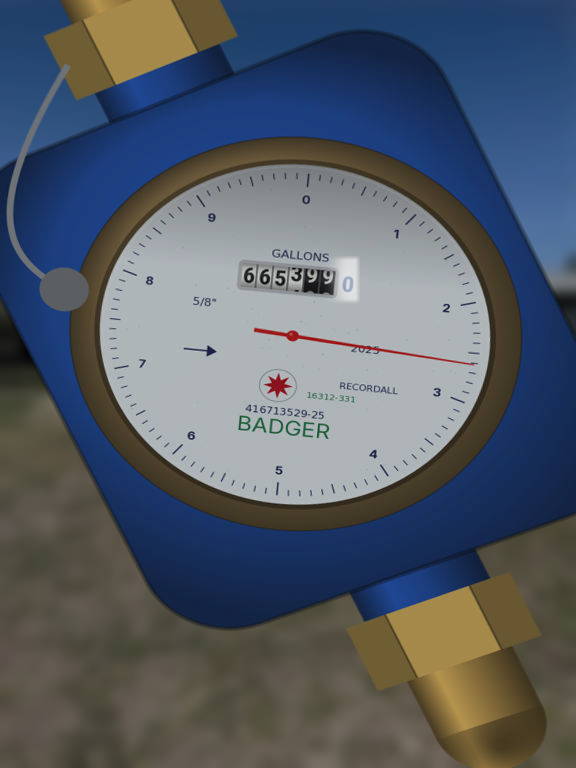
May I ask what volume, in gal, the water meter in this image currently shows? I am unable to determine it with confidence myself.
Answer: 6653992.6 gal
